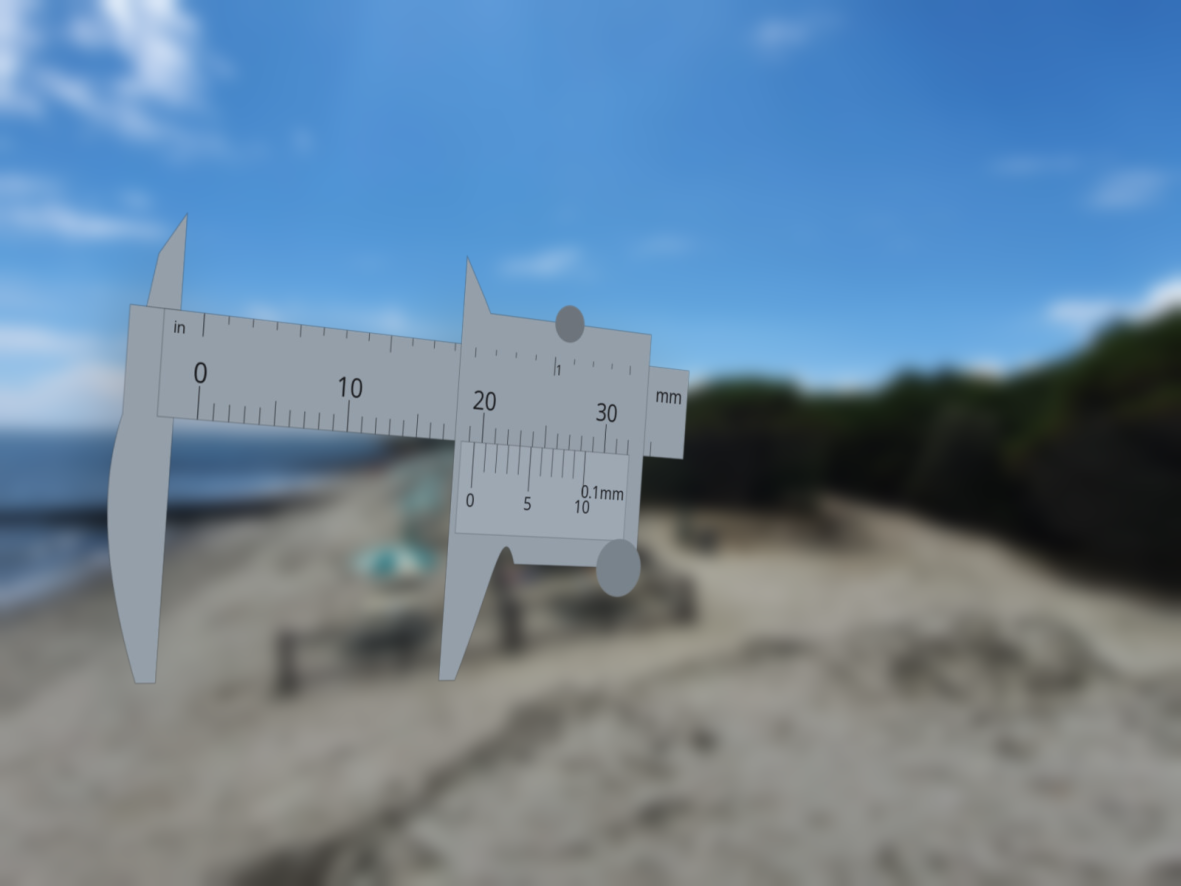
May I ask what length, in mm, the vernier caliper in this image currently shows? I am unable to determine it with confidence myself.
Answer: 19.4 mm
